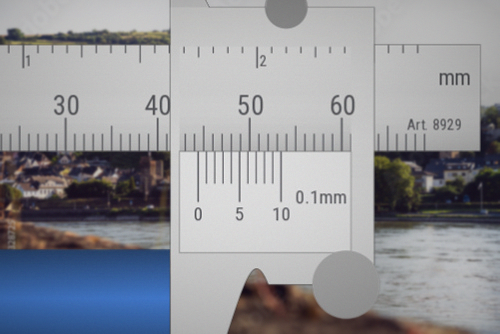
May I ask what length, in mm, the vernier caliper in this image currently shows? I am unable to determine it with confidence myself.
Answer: 44.4 mm
